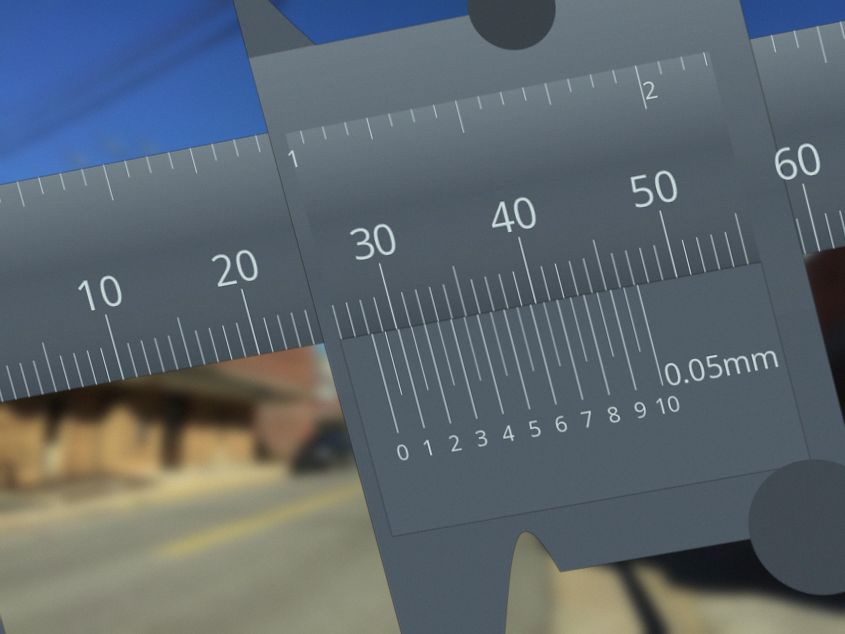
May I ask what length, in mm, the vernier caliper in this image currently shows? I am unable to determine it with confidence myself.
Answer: 28.2 mm
